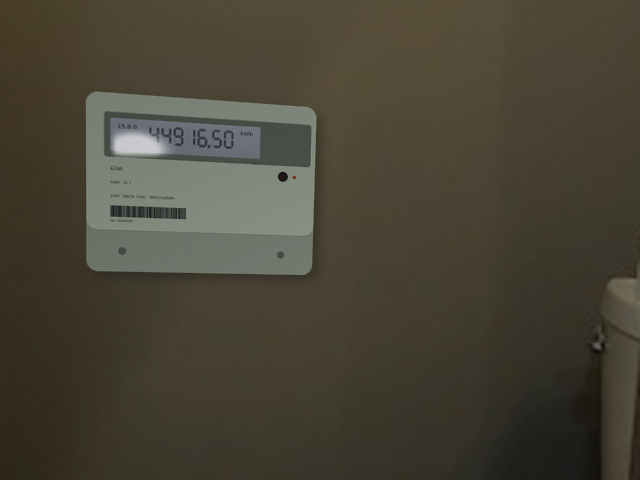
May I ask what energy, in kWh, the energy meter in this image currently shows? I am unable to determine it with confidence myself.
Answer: 44916.50 kWh
